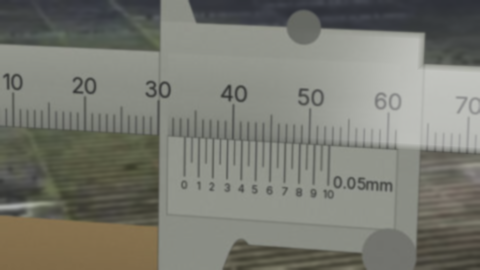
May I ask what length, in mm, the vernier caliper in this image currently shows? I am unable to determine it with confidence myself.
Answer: 33.6 mm
